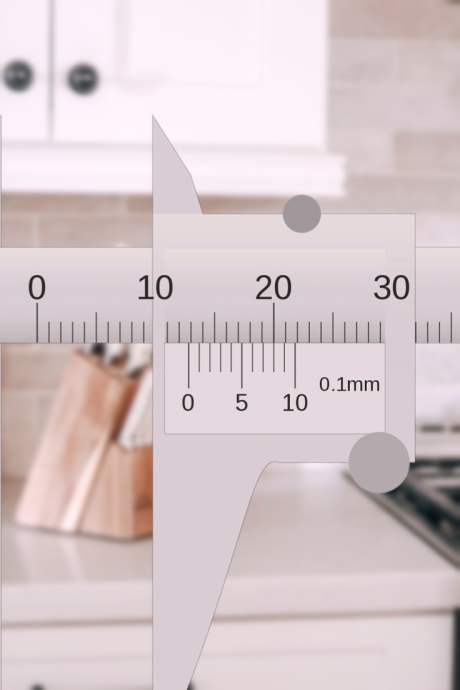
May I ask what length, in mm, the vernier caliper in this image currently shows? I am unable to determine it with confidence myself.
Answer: 12.8 mm
